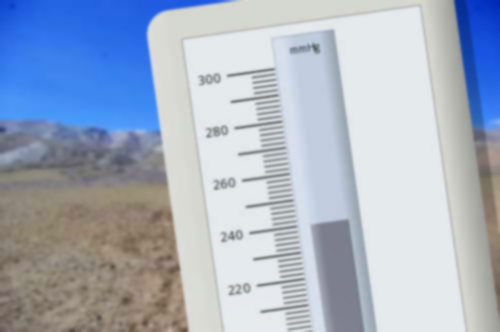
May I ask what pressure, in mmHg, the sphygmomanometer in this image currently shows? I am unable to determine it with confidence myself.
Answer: 240 mmHg
